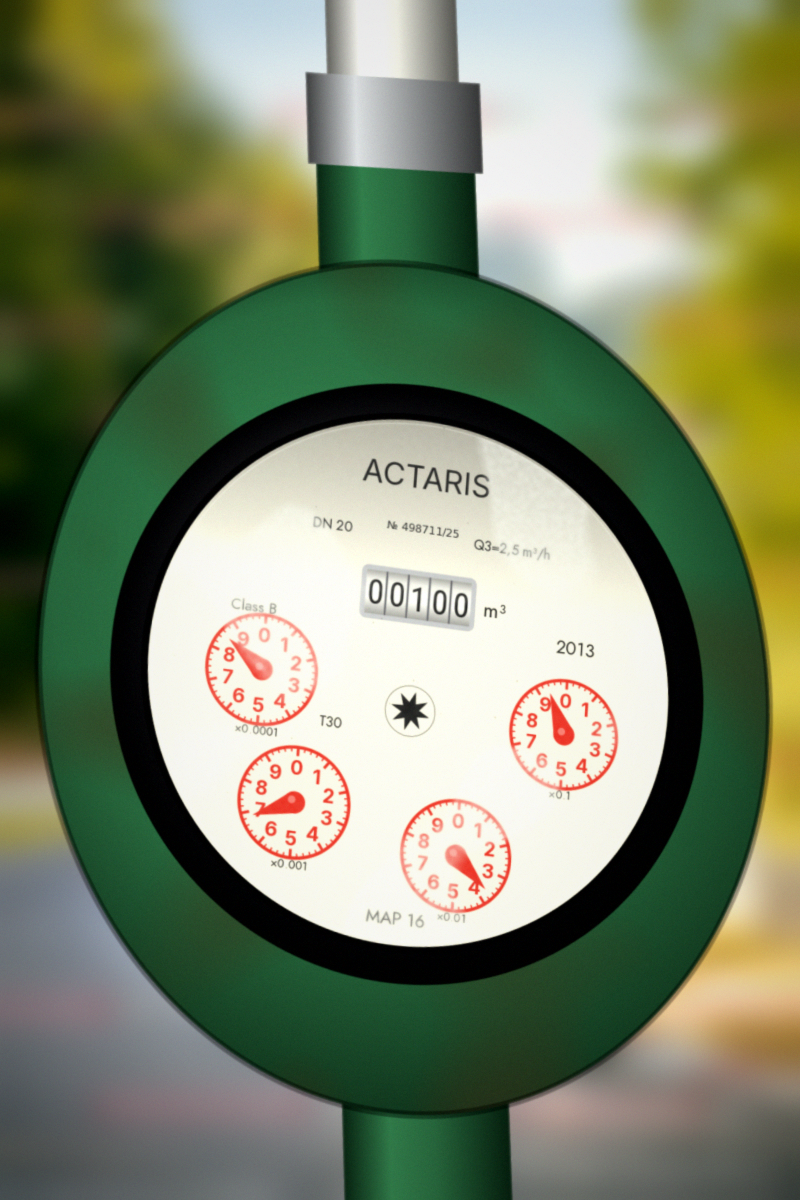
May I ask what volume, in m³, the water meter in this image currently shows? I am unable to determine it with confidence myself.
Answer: 99.9368 m³
